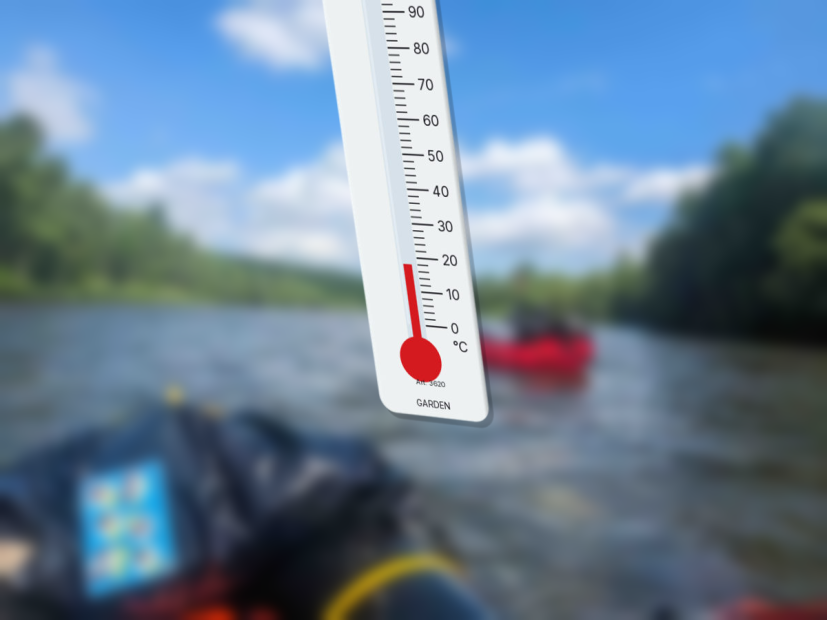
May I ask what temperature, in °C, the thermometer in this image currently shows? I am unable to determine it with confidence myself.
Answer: 18 °C
